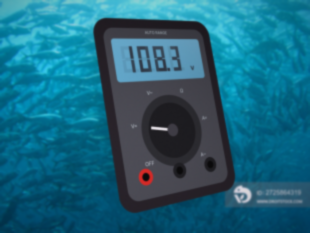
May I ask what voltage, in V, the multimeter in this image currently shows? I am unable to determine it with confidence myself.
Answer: 108.3 V
